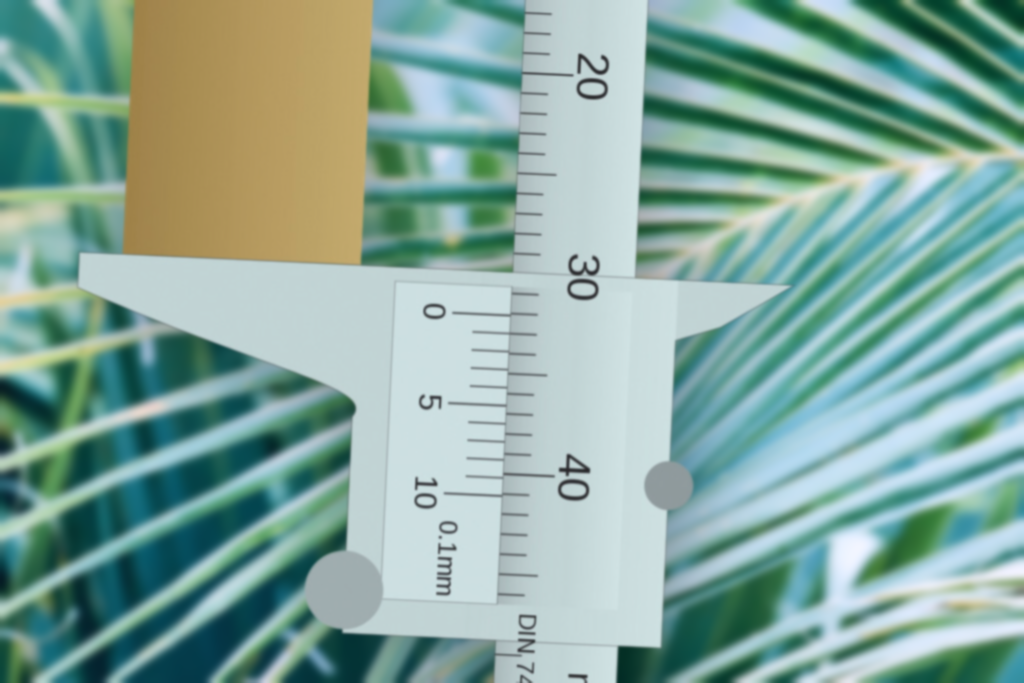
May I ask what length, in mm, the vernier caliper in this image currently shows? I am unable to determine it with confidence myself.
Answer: 32.1 mm
